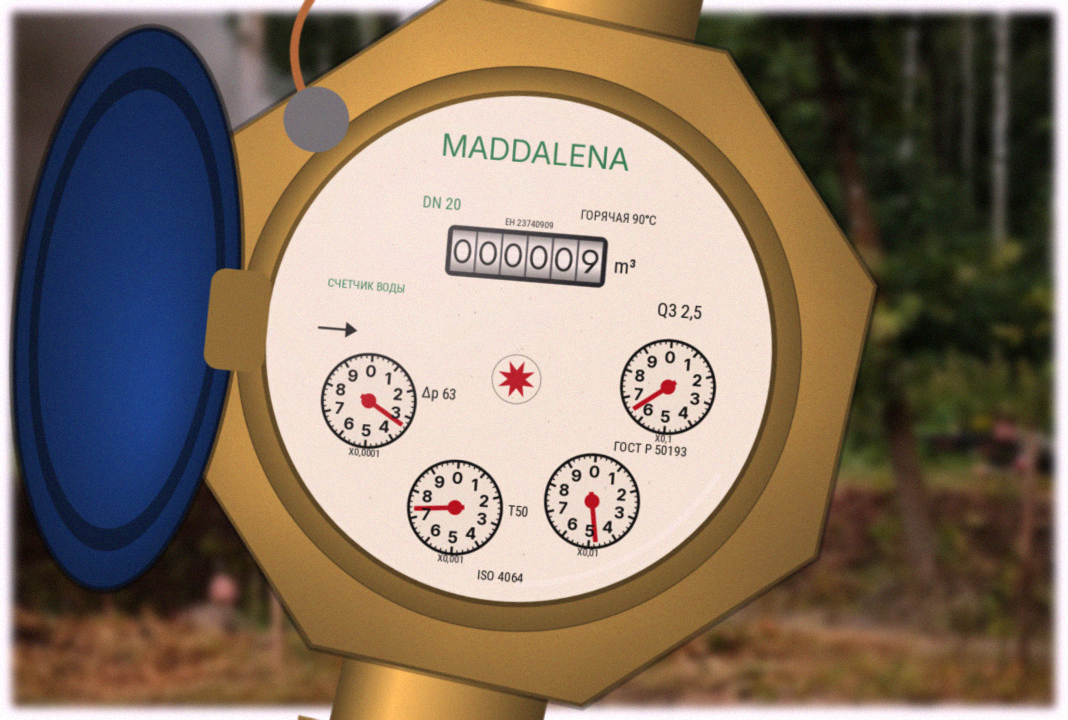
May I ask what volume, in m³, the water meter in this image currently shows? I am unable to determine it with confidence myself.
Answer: 9.6473 m³
